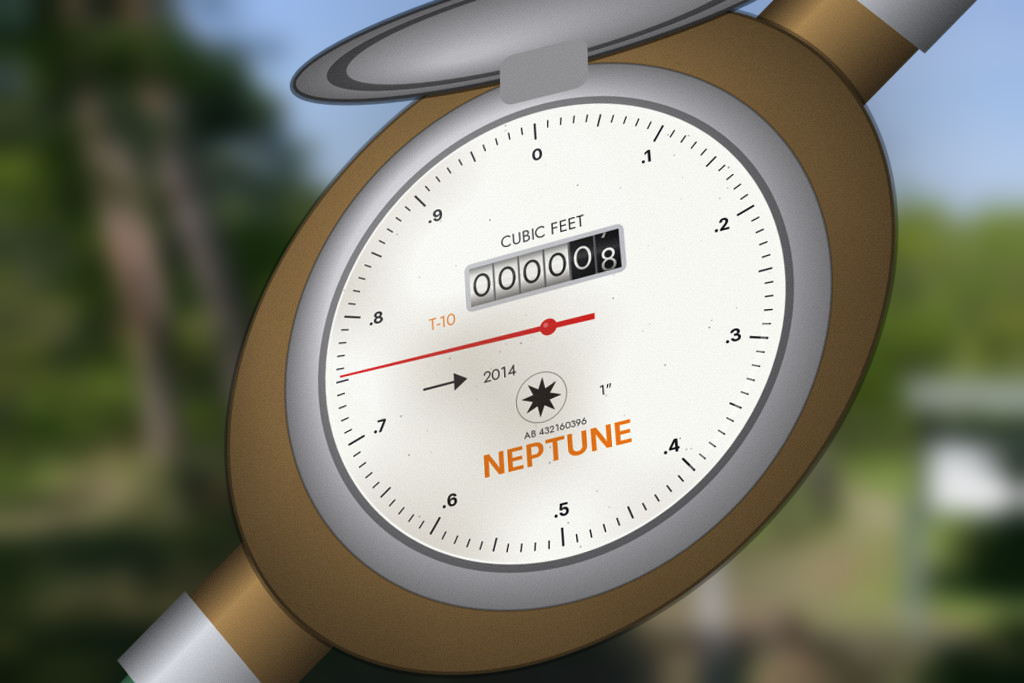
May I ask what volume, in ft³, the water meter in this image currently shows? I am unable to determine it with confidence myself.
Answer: 7.75 ft³
